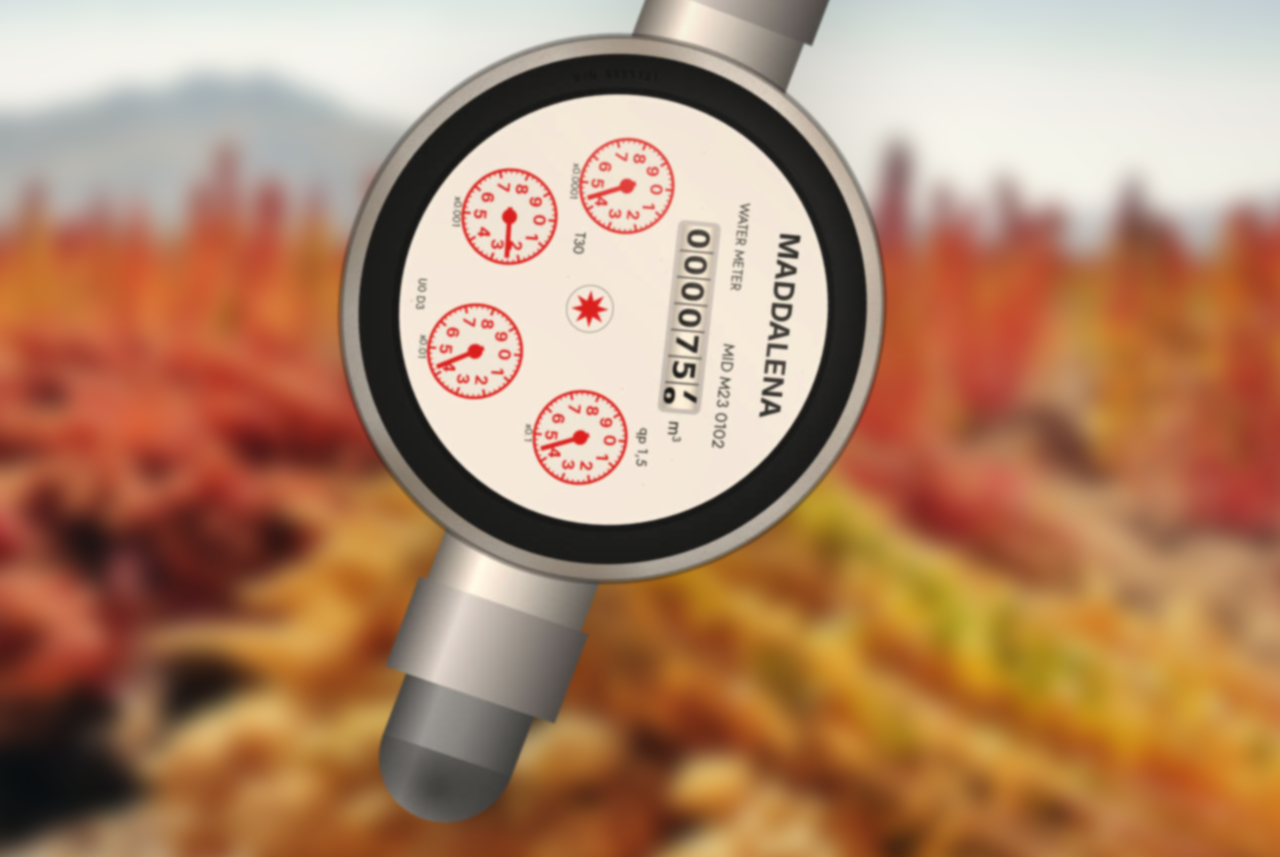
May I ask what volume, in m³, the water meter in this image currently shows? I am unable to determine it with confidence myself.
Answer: 757.4424 m³
